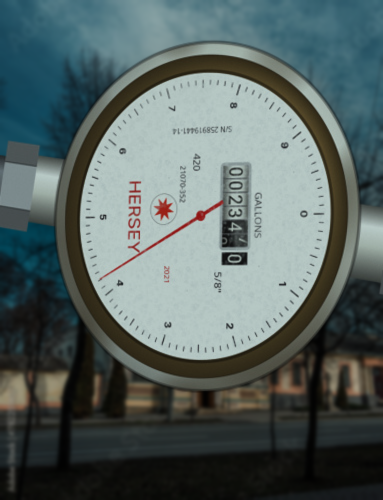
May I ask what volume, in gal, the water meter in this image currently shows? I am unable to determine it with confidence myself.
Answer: 23474.2 gal
